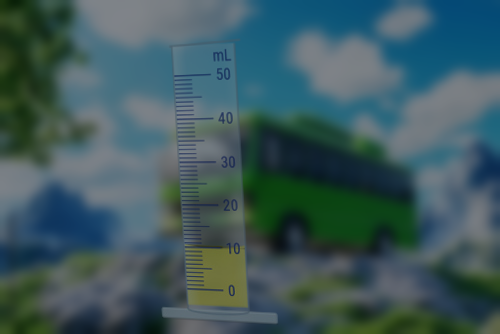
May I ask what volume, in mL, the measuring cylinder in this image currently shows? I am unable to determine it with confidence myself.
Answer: 10 mL
